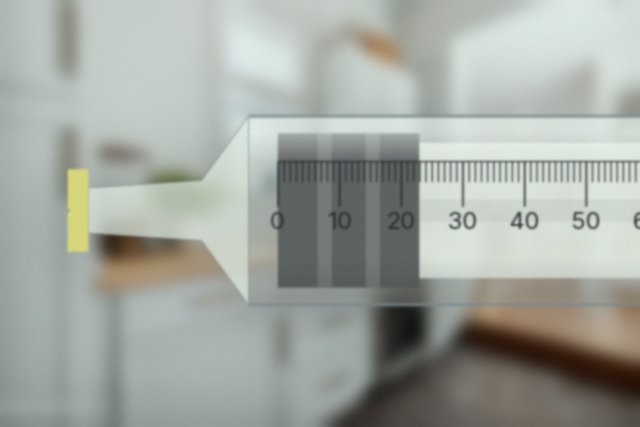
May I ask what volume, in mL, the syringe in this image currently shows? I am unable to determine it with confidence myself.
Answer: 0 mL
